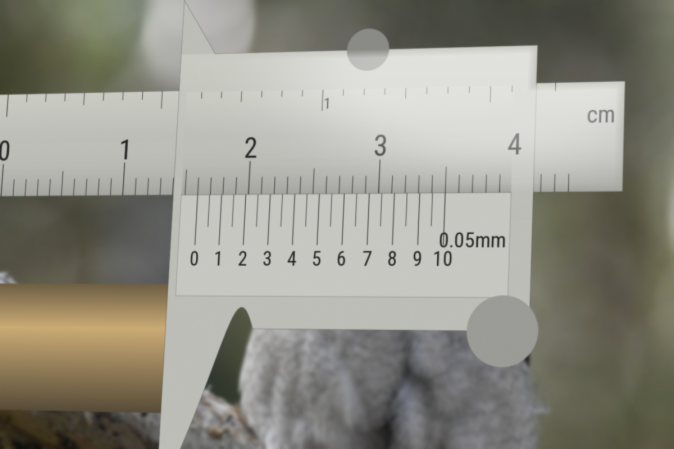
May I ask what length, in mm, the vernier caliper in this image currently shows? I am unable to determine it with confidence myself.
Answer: 16.0 mm
